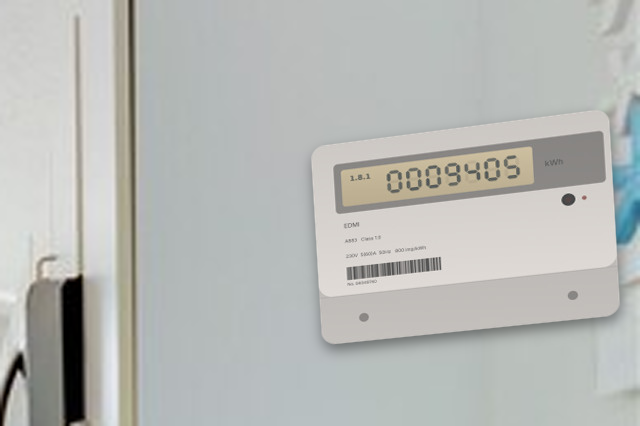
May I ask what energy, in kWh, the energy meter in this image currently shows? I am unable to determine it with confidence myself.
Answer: 9405 kWh
